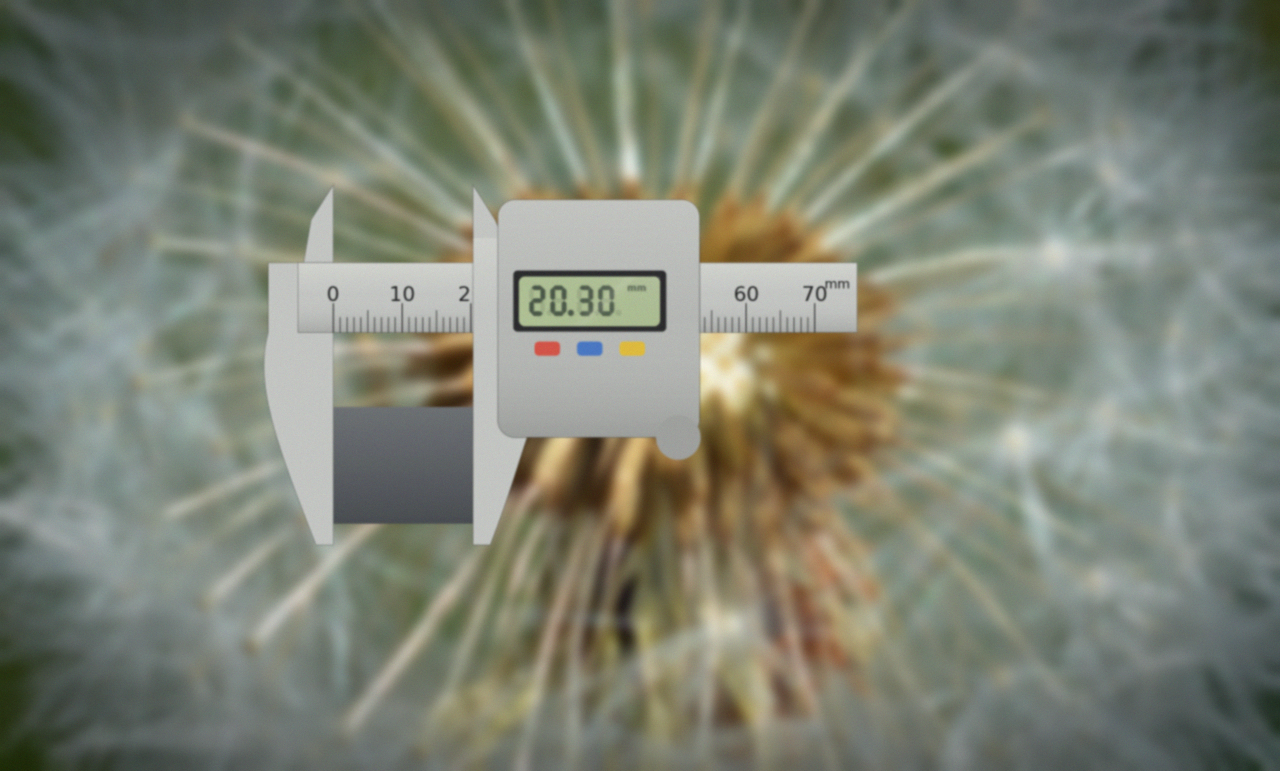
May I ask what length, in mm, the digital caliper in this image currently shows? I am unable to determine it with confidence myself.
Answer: 20.30 mm
